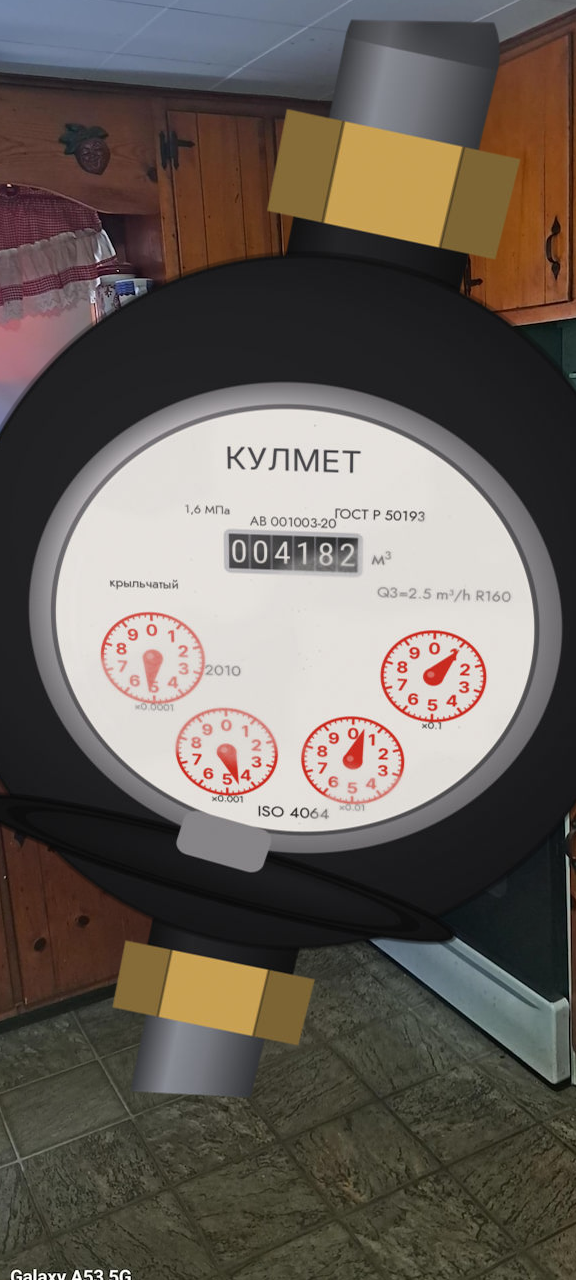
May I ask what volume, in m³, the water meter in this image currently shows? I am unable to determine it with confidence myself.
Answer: 4182.1045 m³
